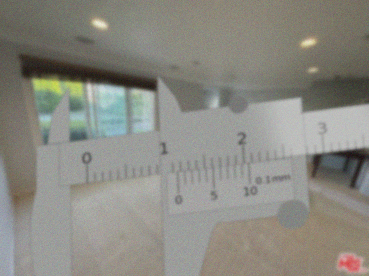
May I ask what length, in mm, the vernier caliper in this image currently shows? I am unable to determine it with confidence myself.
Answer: 11.6 mm
